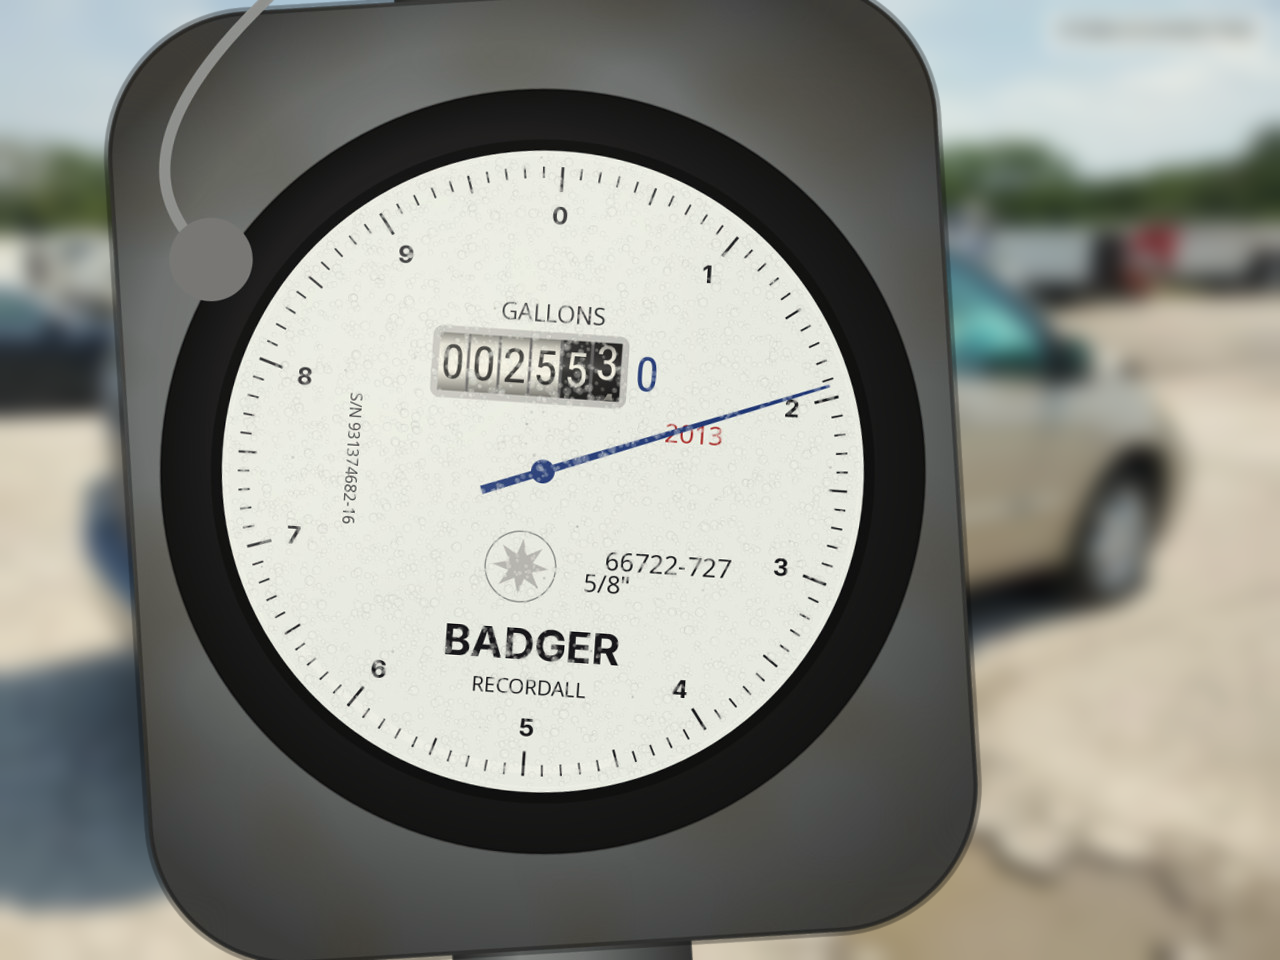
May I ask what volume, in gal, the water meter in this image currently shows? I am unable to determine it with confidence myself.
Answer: 25531.9 gal
